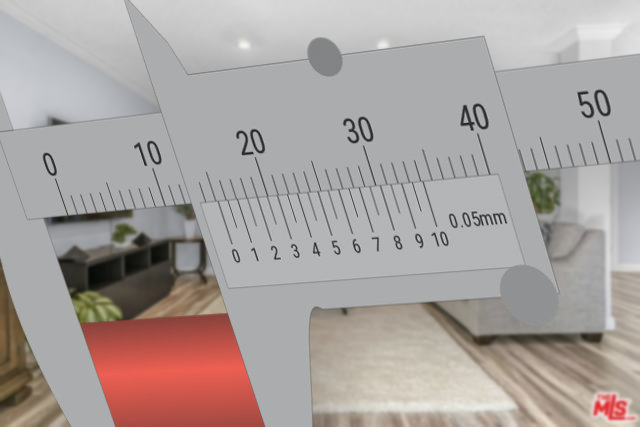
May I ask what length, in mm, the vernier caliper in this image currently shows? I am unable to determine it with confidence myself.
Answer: 15.2 mm
